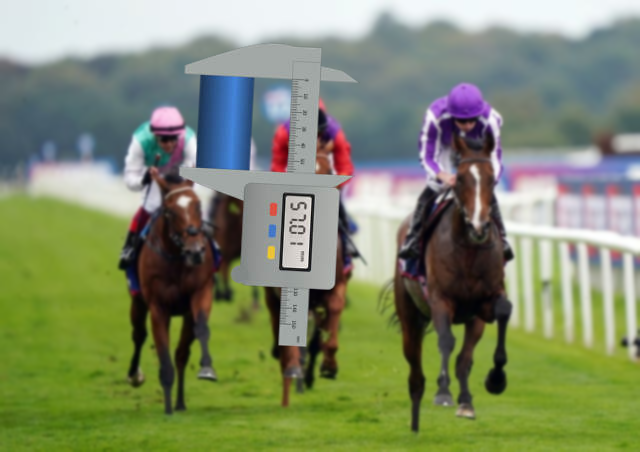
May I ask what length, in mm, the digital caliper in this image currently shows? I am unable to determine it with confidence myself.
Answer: 57.01 mm
